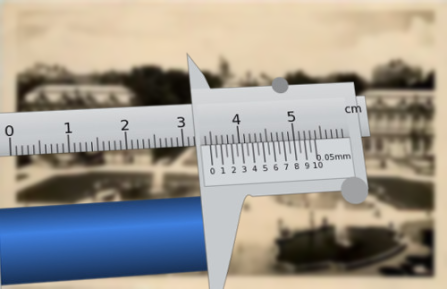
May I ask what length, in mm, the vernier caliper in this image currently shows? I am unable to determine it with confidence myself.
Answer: 34.8 mm
